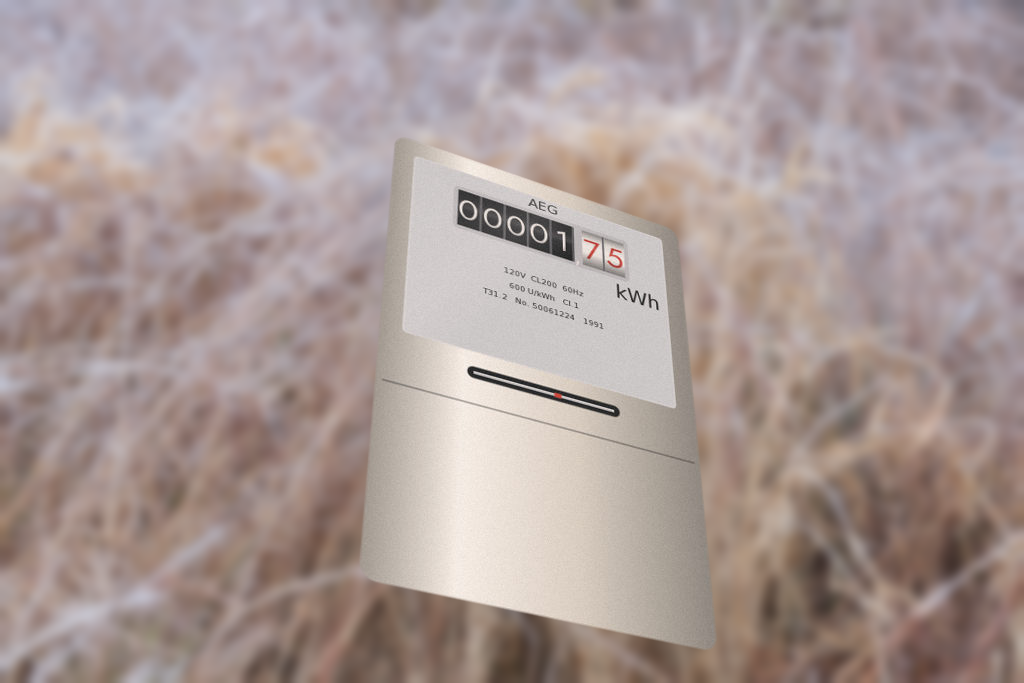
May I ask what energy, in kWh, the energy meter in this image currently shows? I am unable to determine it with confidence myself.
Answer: 1.75 kWh
